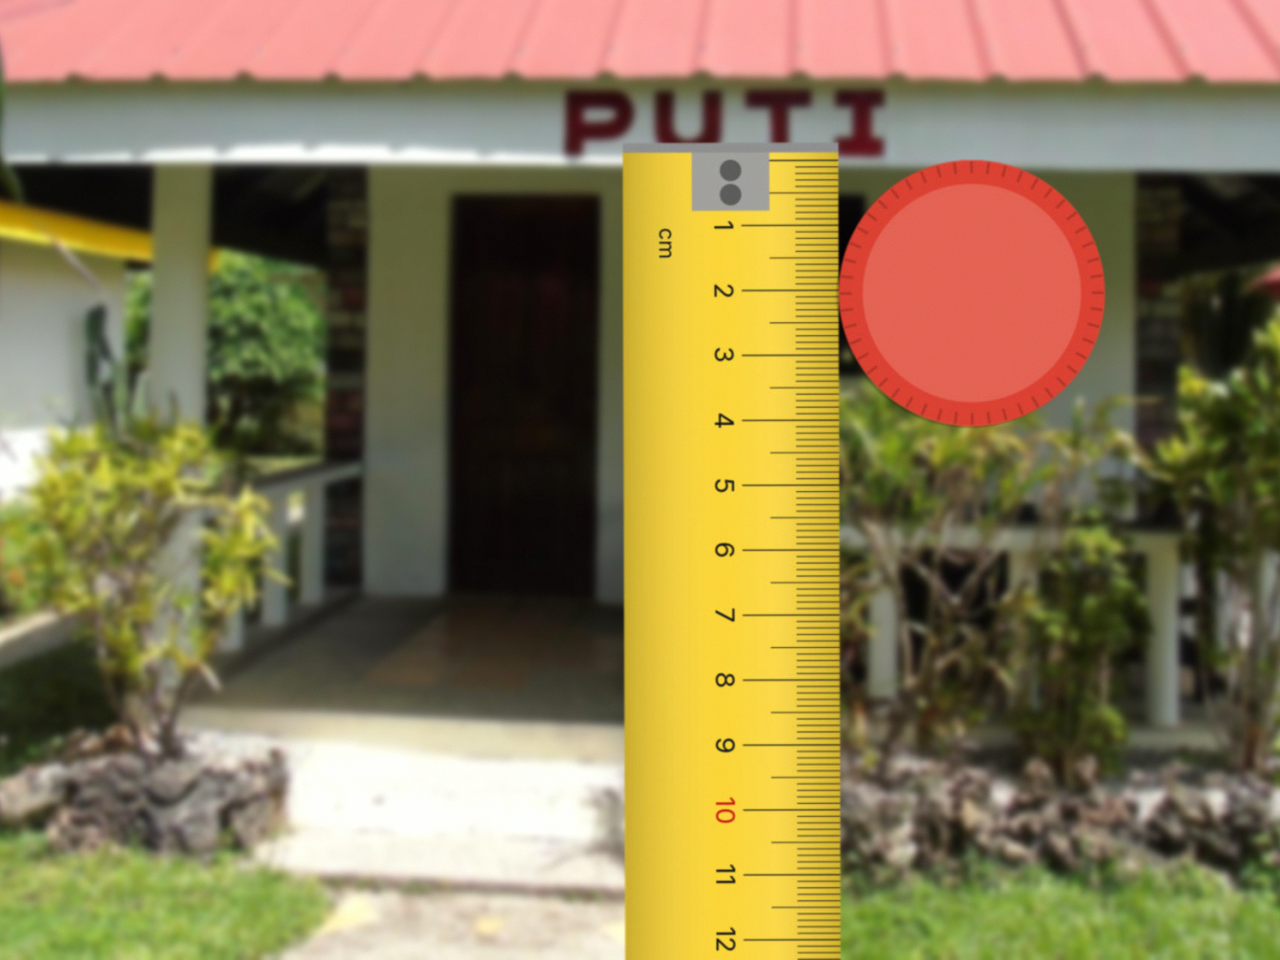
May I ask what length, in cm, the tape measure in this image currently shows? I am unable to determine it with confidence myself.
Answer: 4.1 cm
